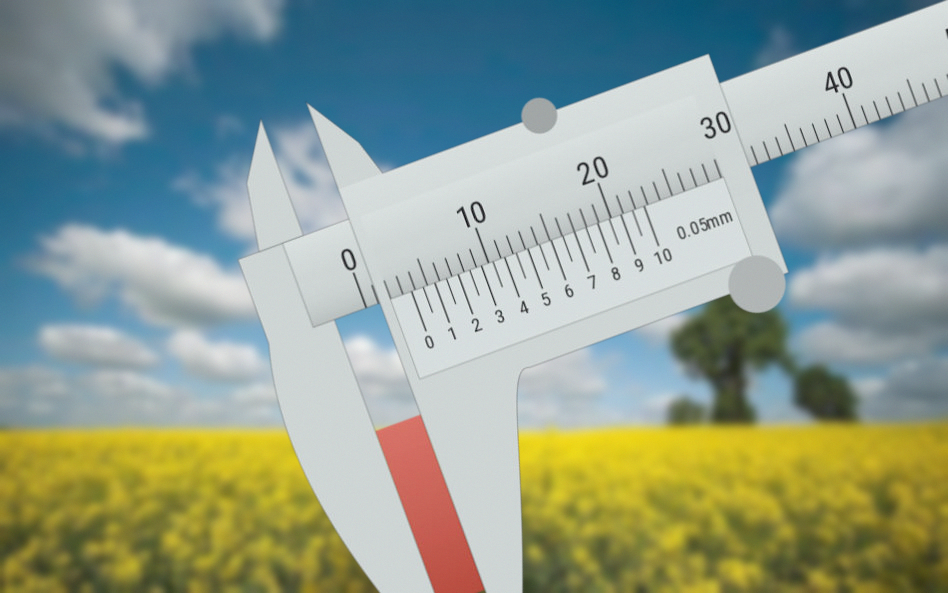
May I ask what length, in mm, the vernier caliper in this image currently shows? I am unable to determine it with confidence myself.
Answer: 3.7 mm
